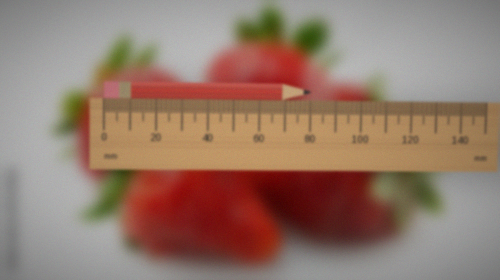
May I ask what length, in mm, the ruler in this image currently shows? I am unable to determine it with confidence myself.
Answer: 80 mm
